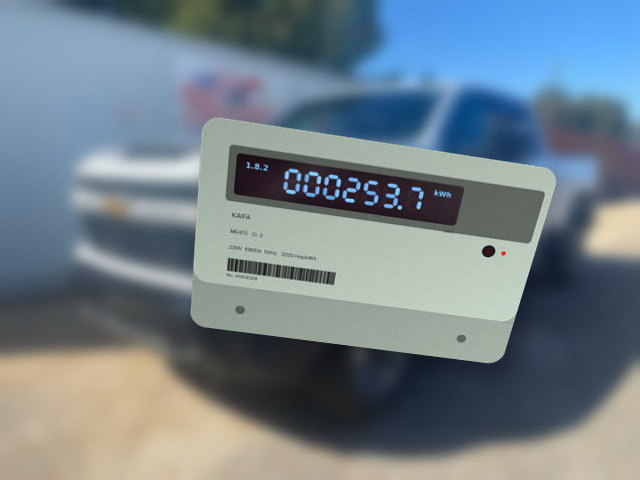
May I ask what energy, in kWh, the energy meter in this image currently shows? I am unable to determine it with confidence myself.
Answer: 253.7 kWh
